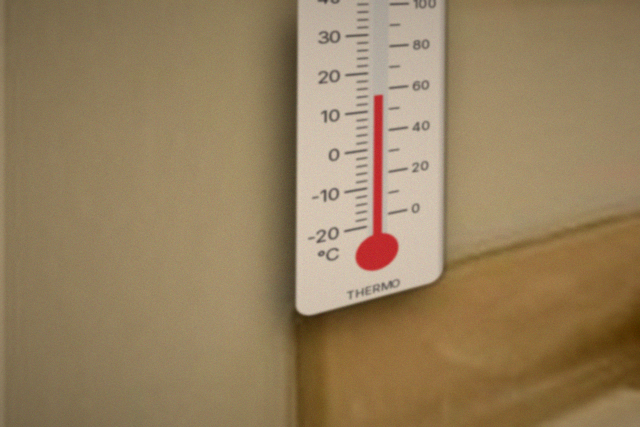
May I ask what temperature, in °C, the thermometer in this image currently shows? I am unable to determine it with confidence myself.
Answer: 14 °C
